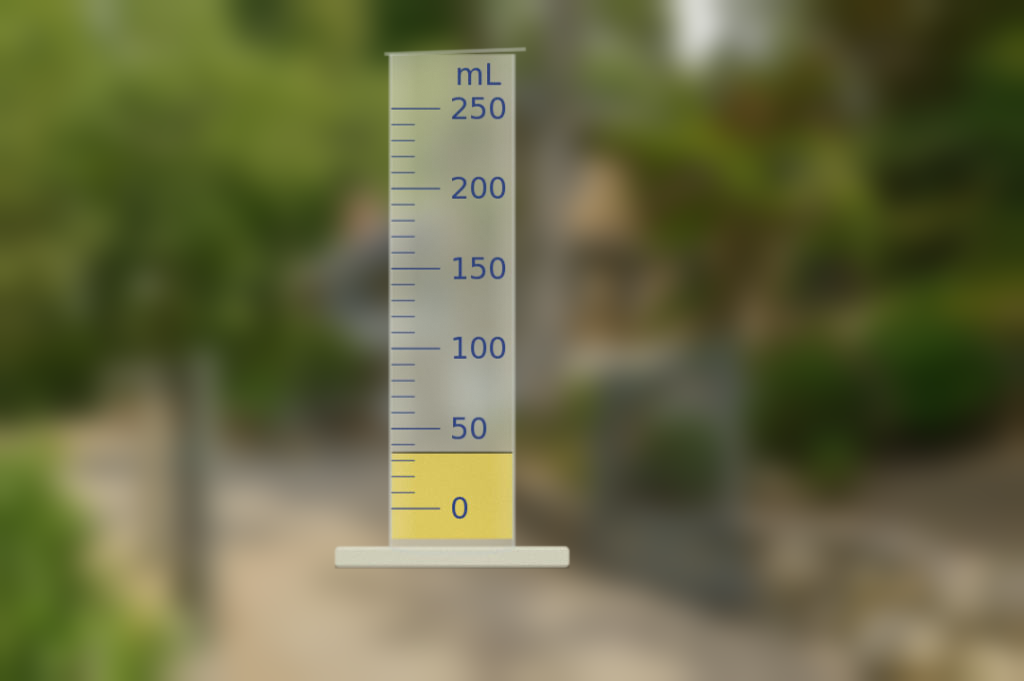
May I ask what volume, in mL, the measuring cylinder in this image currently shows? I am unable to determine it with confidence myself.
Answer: 35 mL
